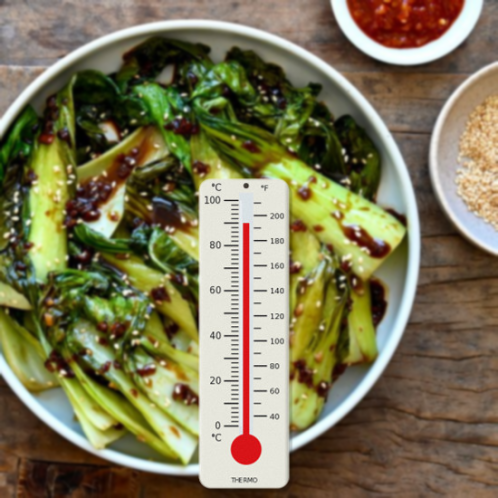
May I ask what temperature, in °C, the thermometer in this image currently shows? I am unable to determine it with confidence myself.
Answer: 90 °C
